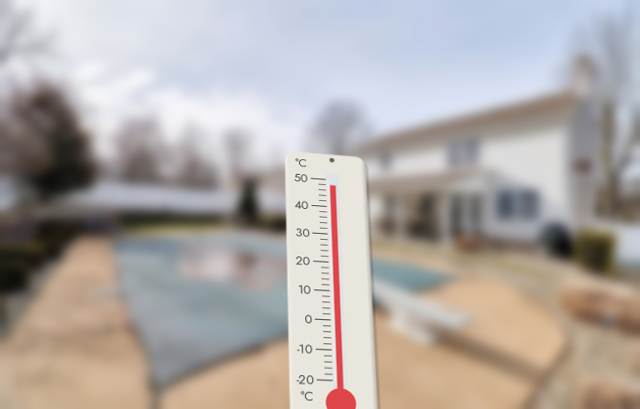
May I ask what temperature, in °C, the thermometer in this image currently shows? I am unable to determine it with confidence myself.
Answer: 48 °C
